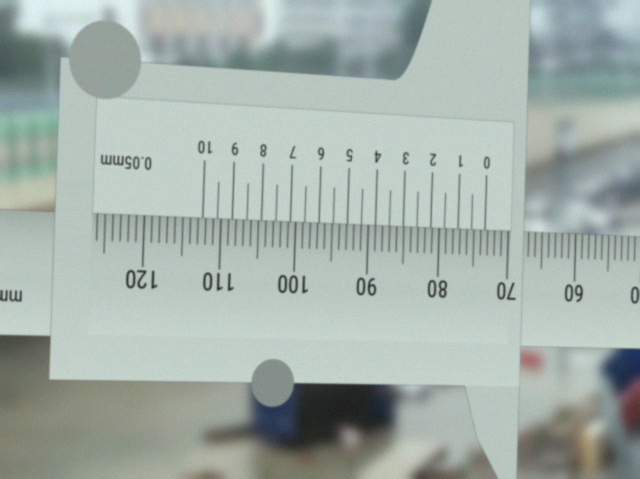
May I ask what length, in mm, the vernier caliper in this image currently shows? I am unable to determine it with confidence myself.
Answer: 73.4 mm
